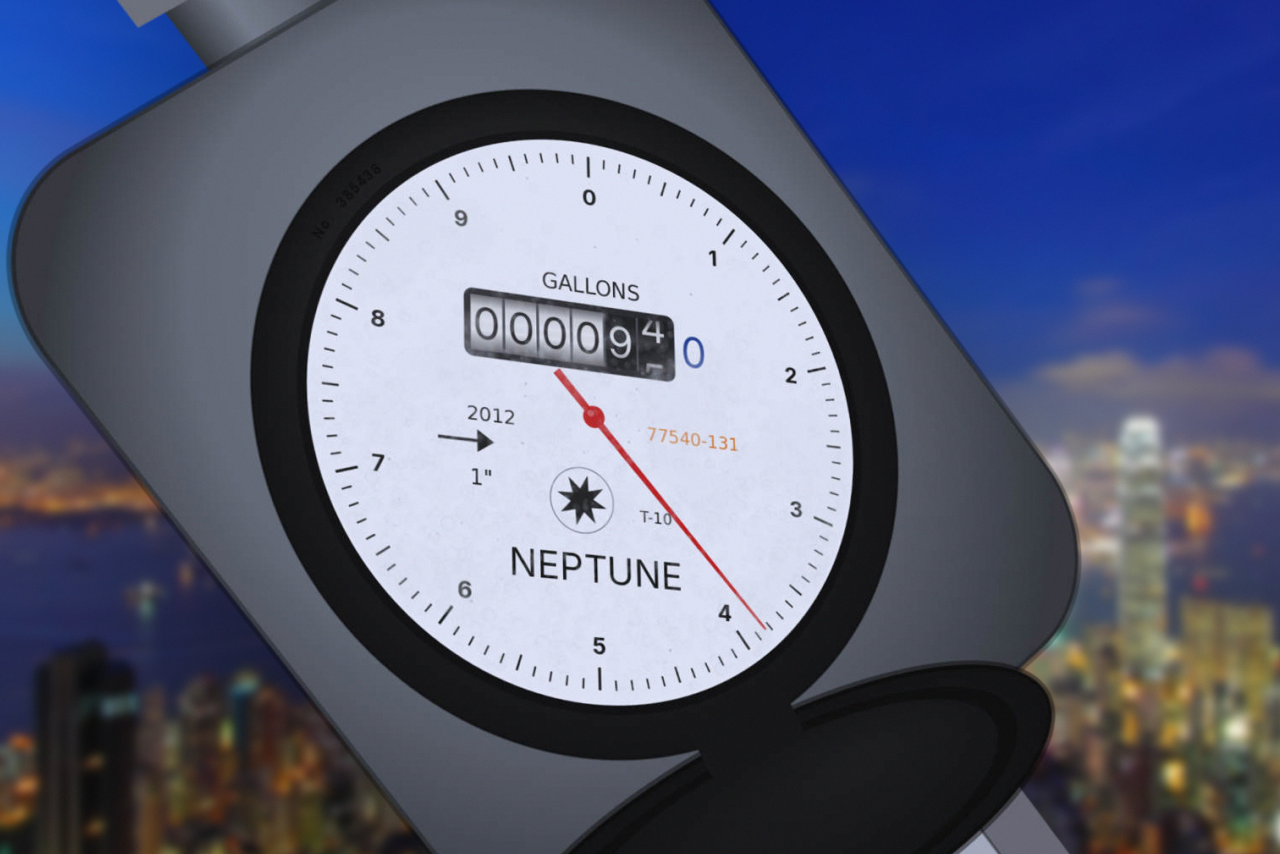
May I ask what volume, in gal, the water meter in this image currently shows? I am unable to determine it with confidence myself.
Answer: 943.8 gal
